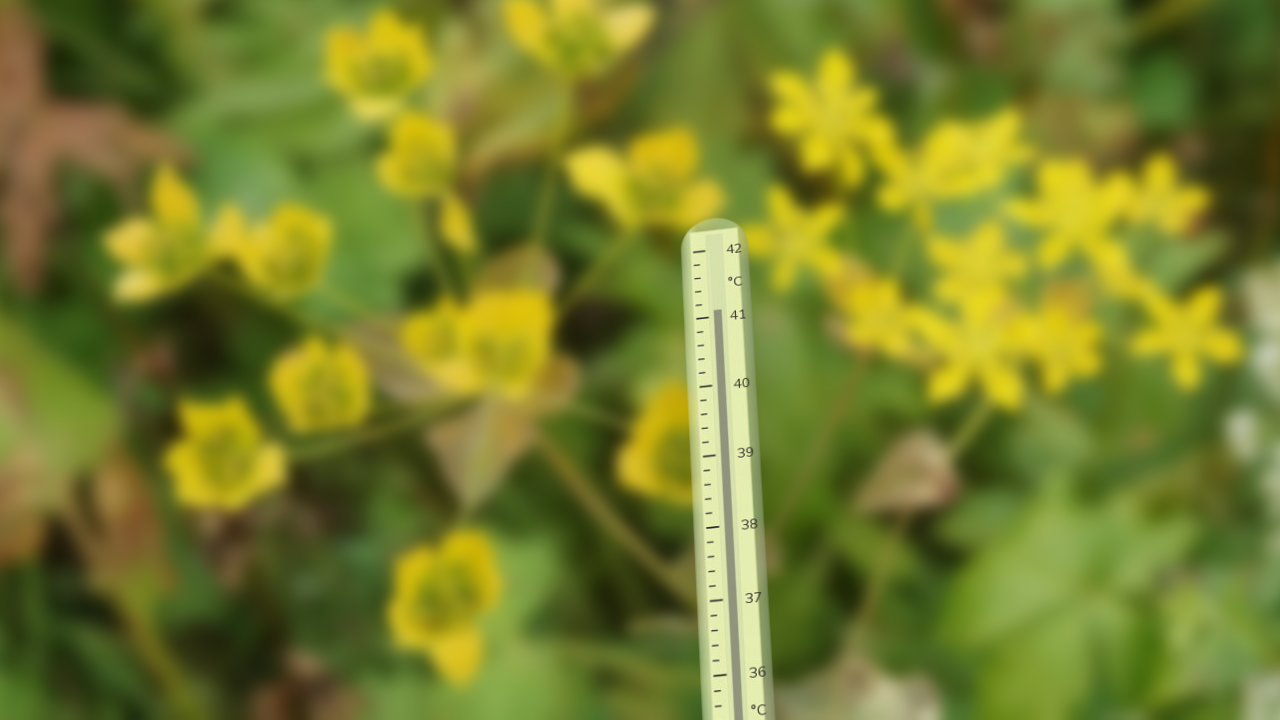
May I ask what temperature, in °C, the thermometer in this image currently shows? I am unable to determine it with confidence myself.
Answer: 41.1 °C
